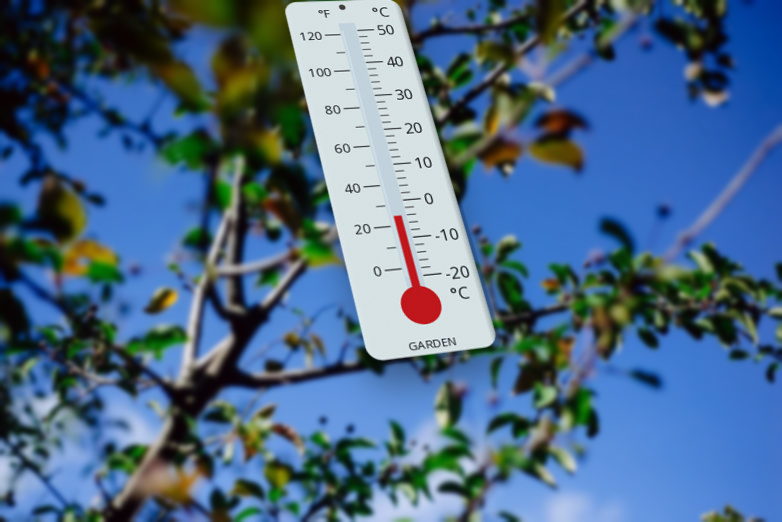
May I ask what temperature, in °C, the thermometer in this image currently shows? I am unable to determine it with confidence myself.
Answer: -4 °C
